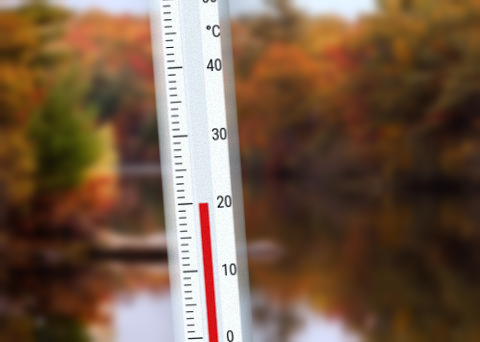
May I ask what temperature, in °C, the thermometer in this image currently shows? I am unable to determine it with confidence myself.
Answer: 20 °C
